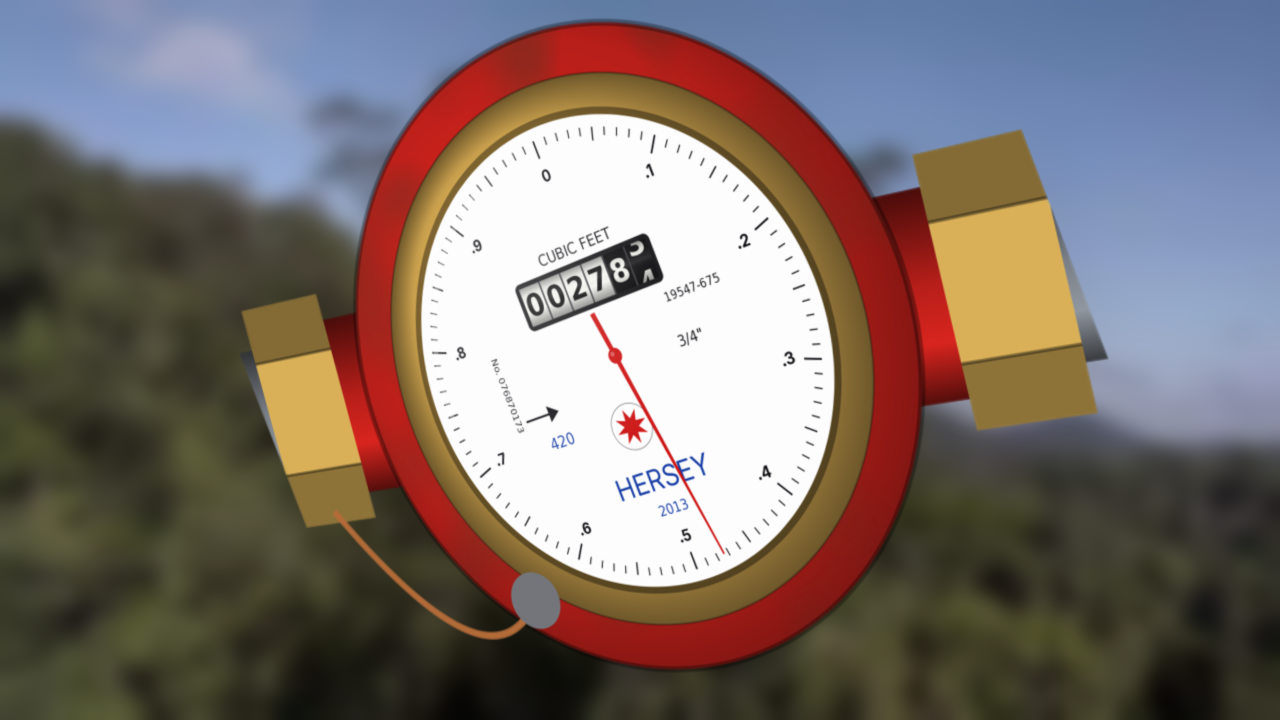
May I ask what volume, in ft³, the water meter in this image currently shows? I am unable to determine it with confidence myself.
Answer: 2783.47 ft³
